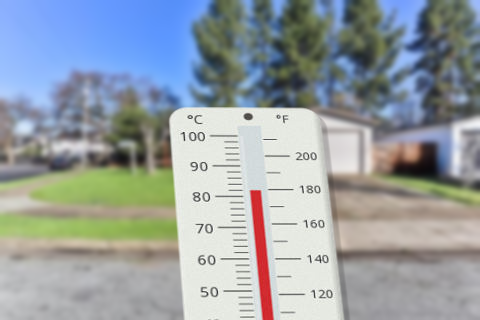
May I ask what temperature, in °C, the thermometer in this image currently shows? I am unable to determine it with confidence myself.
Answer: 82 °C
